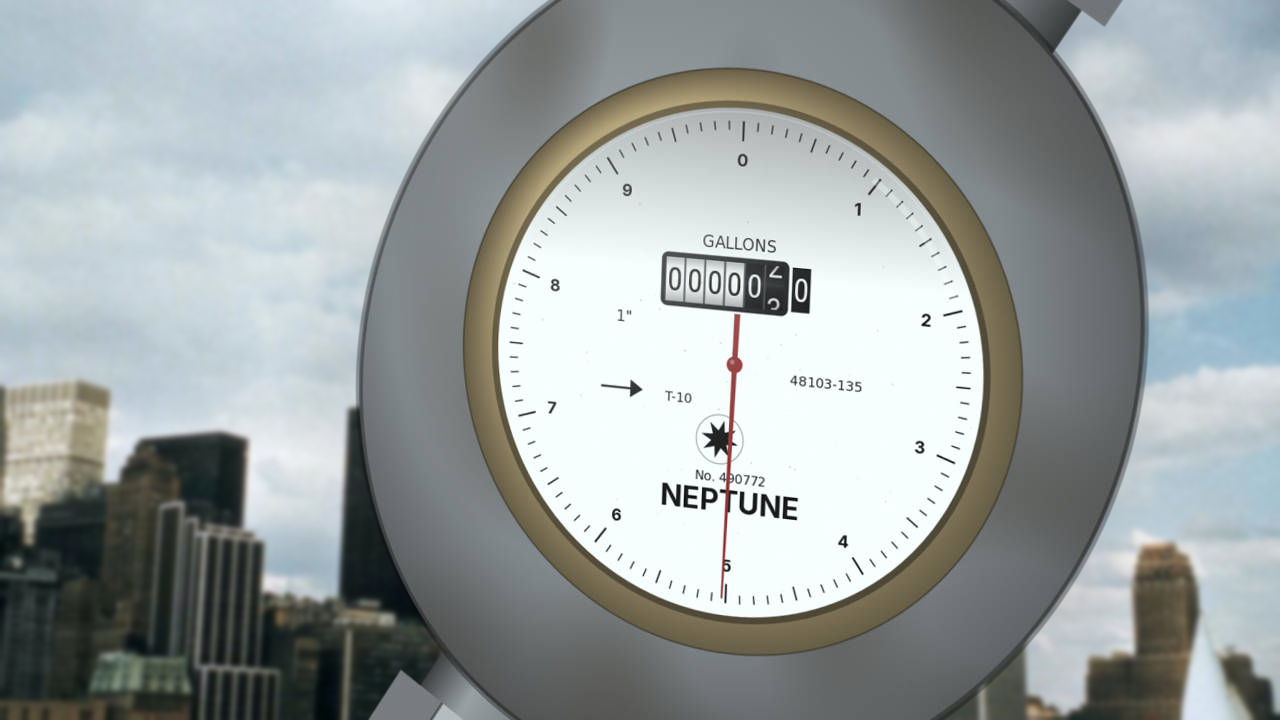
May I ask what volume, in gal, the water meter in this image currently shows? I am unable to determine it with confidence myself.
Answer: 25.0 gal
